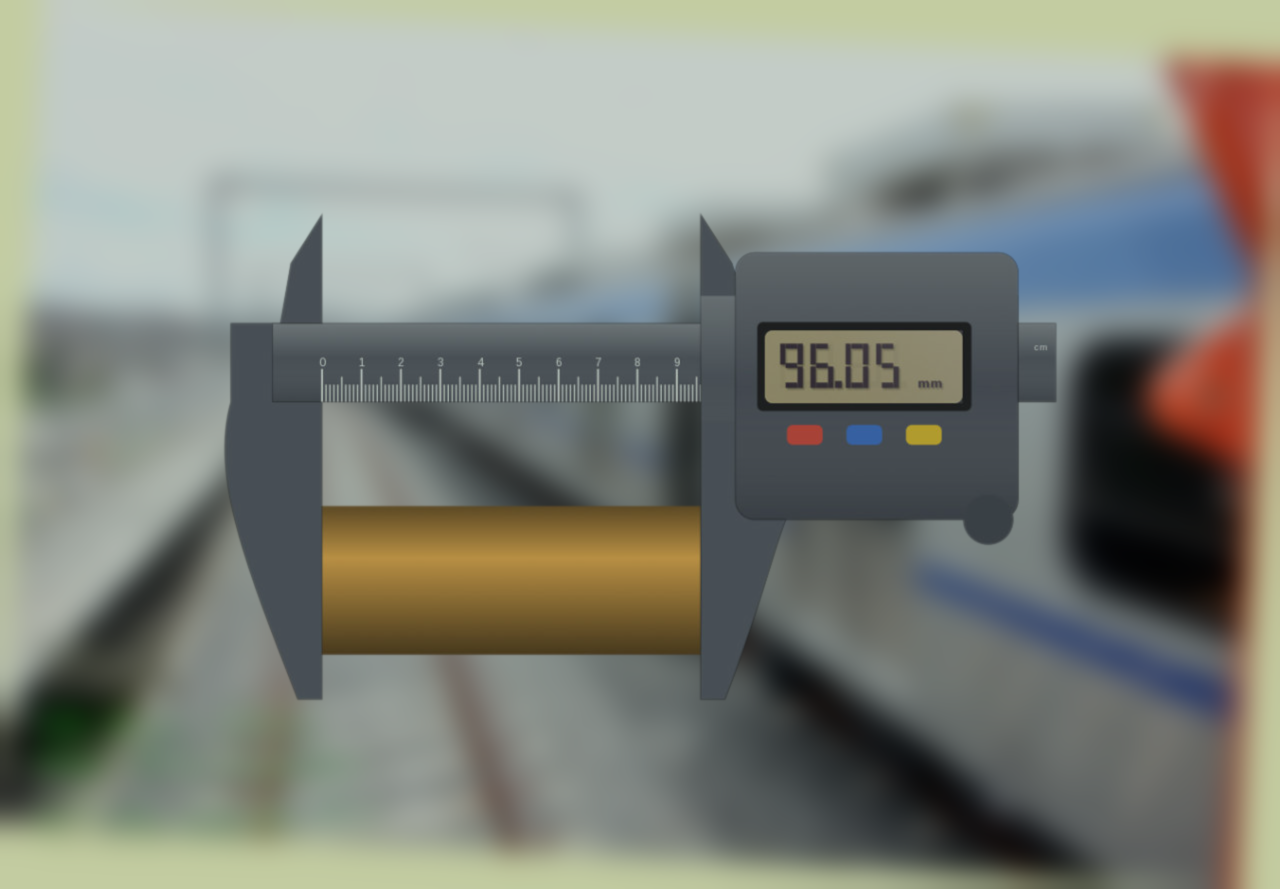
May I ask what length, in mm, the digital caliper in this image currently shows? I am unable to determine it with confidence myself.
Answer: 96.05 mm
